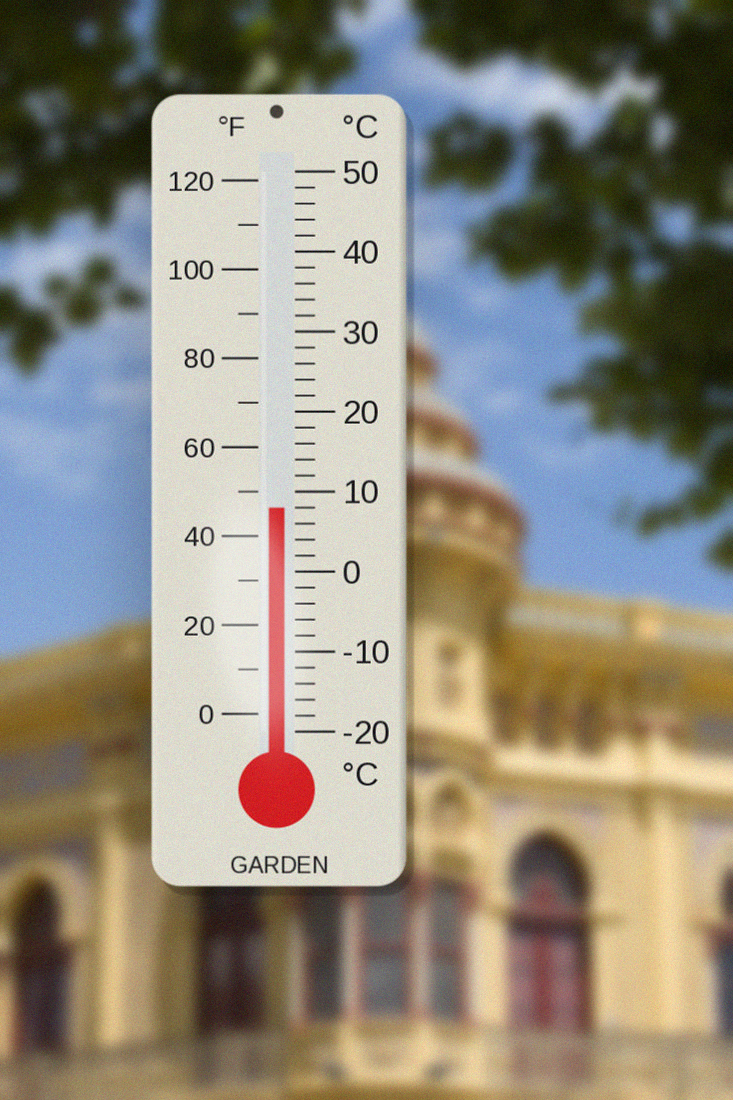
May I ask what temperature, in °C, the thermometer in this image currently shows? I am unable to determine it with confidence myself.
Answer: 8 °C
